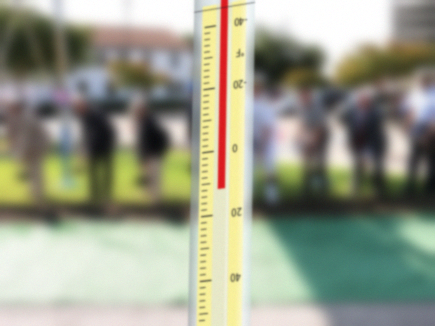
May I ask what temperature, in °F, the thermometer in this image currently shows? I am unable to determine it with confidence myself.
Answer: 12 °F
